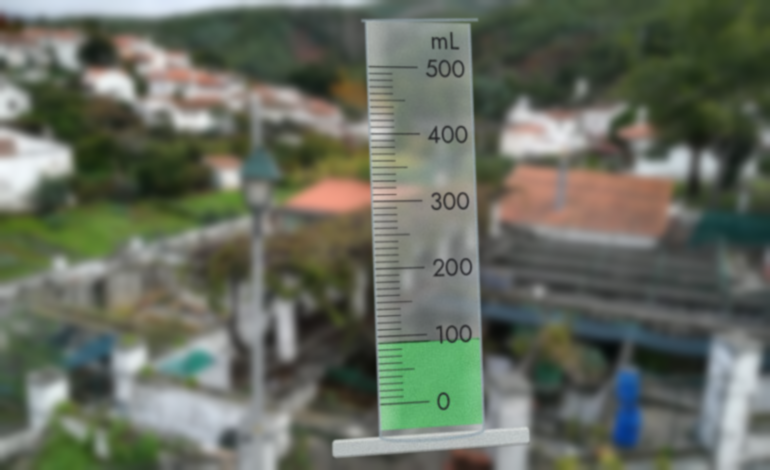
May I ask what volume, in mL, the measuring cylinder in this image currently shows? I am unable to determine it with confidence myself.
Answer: 90 mL
